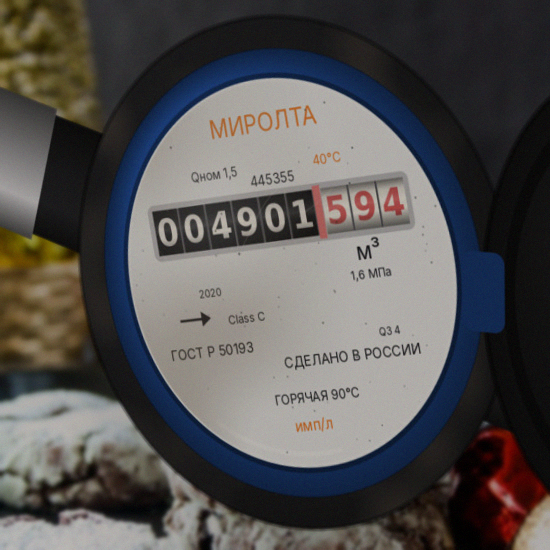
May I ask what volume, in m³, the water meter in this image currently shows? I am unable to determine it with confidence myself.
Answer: 4901.594 m³
